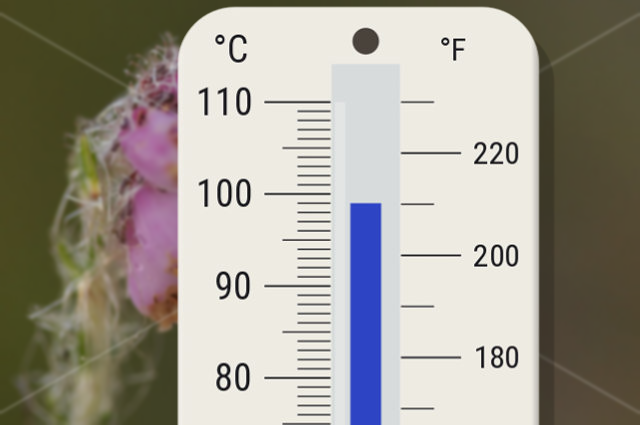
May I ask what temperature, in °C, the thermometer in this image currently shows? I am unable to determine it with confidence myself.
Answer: 99 °C
